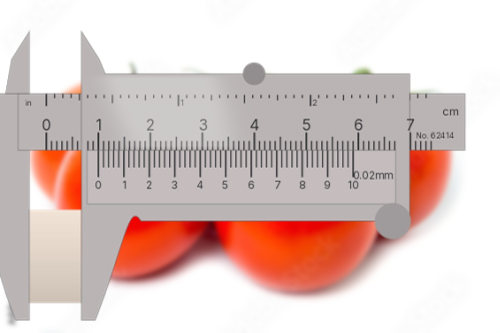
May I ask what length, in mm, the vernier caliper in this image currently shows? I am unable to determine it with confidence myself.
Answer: 10.0 mm
